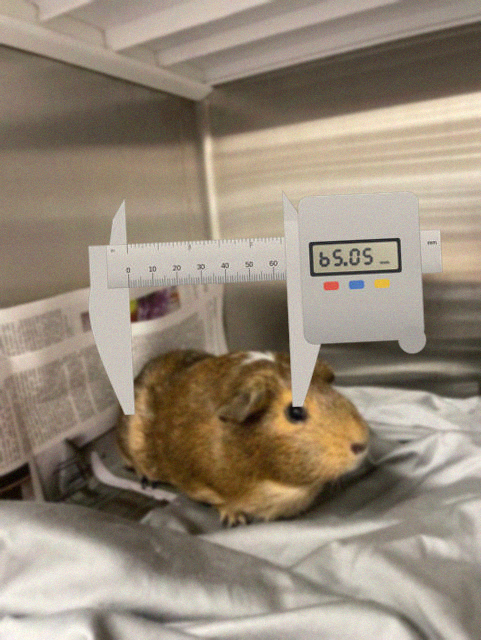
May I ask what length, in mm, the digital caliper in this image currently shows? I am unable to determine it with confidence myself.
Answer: 65.05 mm
